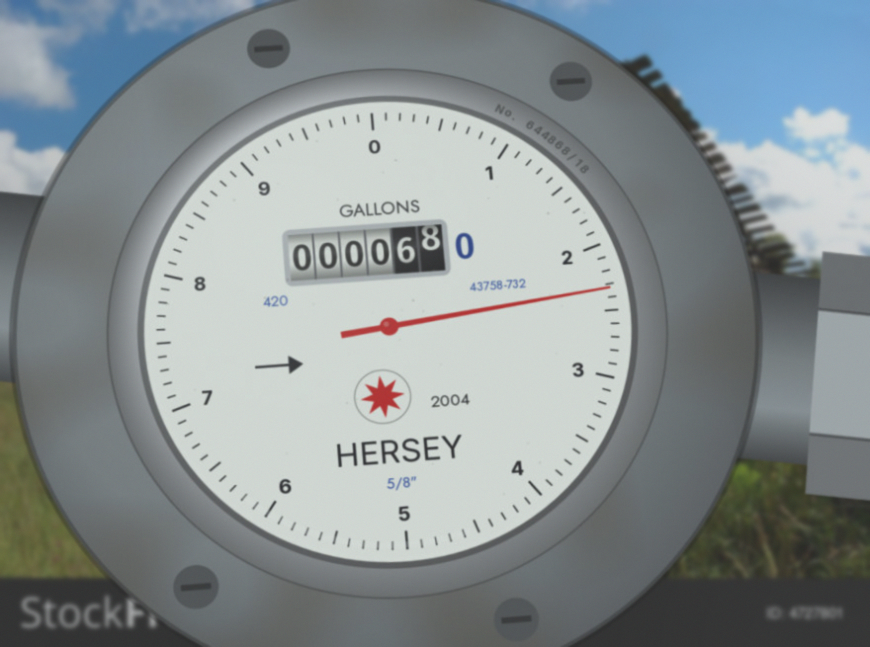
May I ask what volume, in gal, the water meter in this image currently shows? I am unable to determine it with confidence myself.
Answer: 682.3 gal
